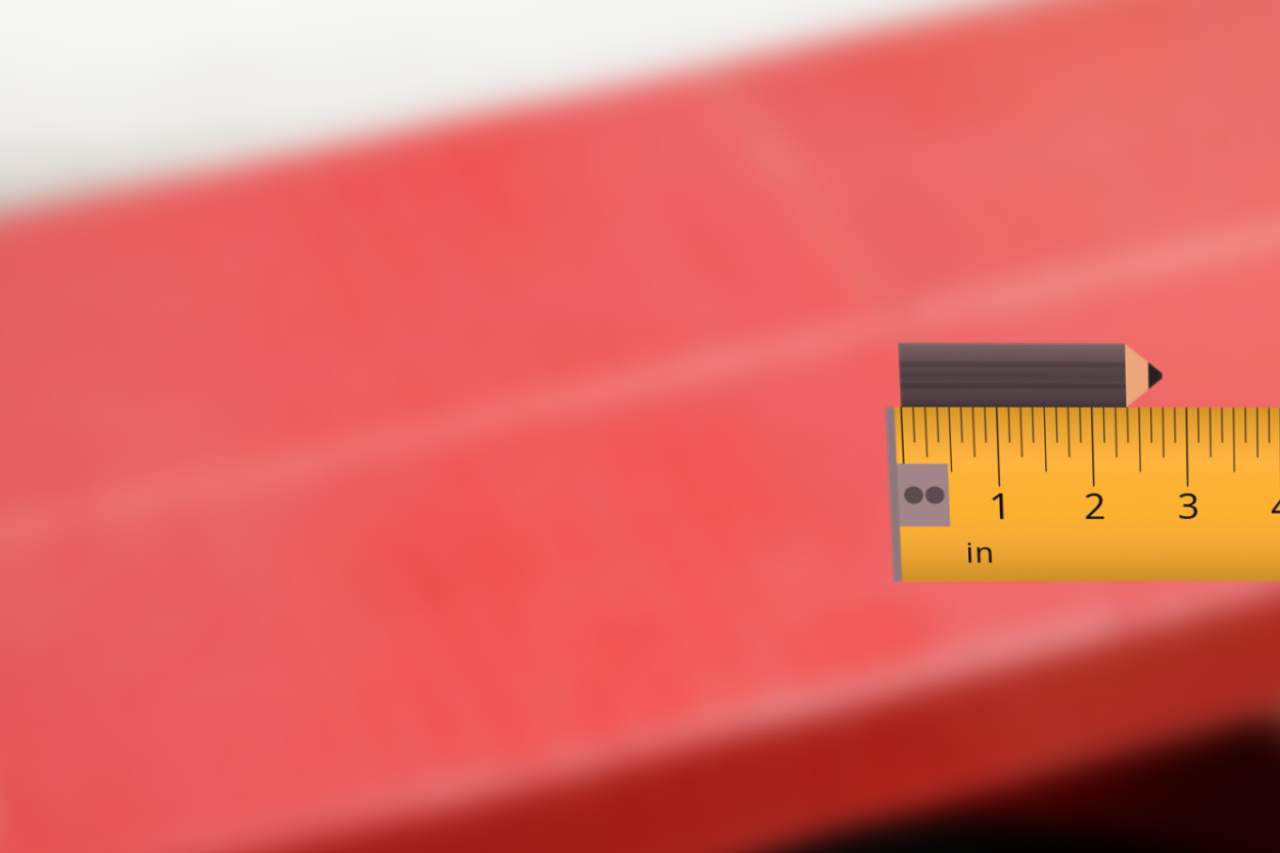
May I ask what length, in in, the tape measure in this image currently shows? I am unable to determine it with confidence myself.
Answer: 2.75 in
